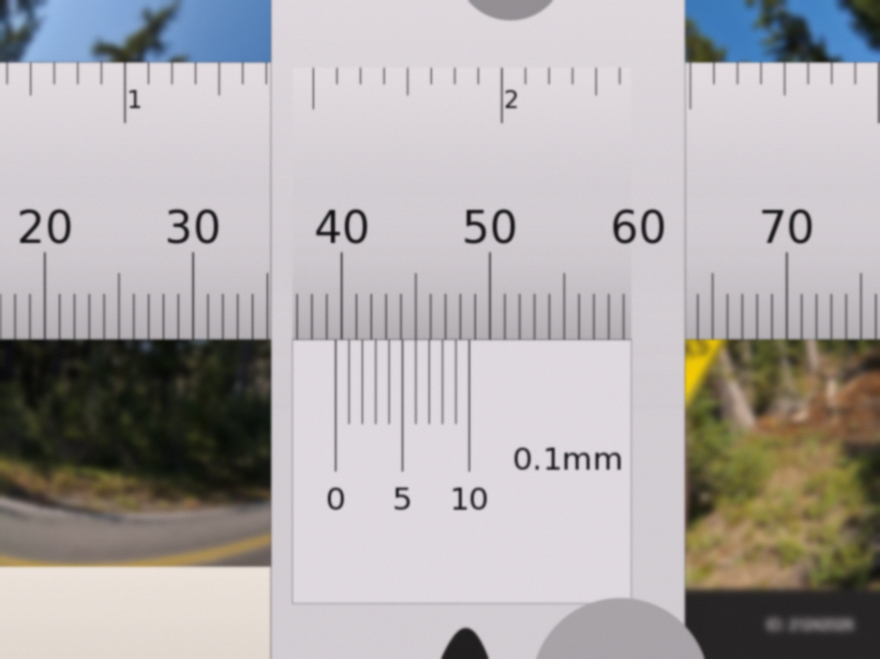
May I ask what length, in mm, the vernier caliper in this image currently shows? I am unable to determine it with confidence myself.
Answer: 39.6 mm
